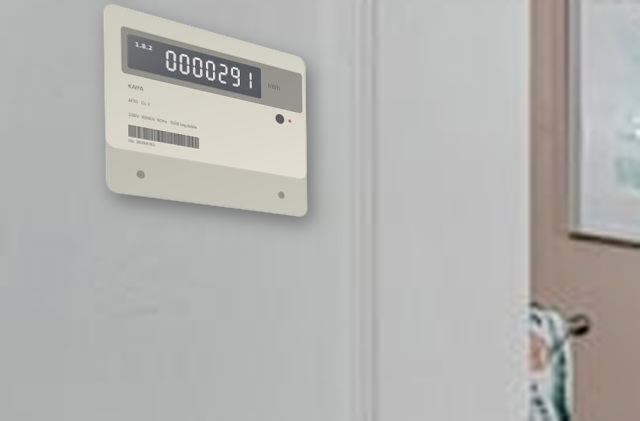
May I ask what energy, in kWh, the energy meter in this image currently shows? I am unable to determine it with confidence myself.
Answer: 291 kWh
